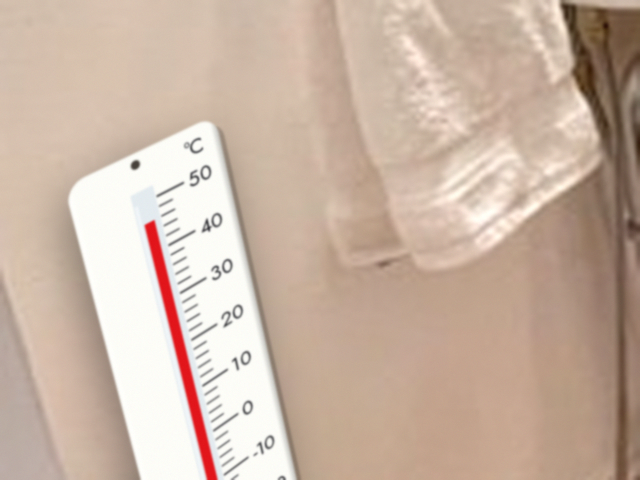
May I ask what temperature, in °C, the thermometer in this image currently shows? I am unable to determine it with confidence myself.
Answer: 46 °C
